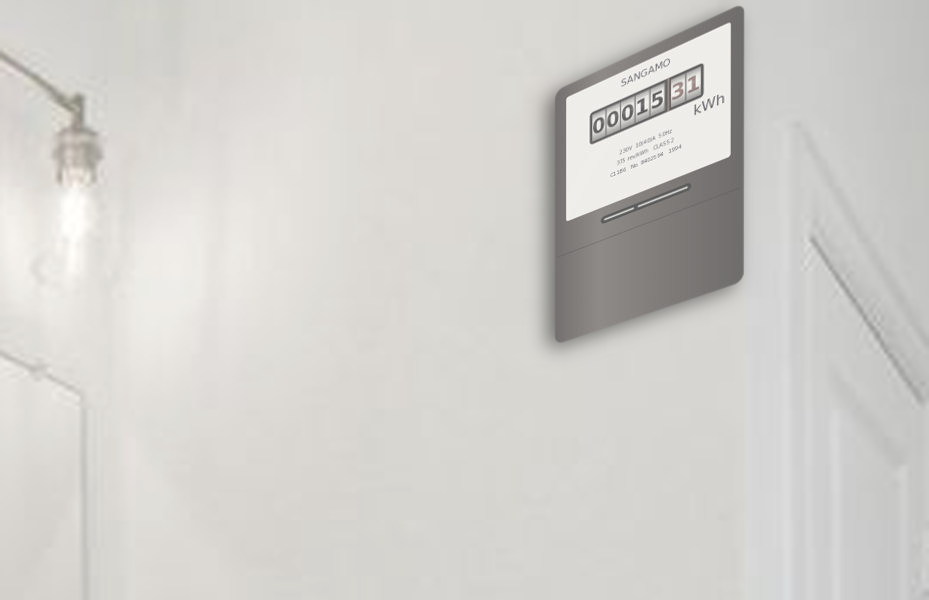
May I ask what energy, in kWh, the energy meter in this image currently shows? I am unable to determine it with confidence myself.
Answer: 15.31 kWh
